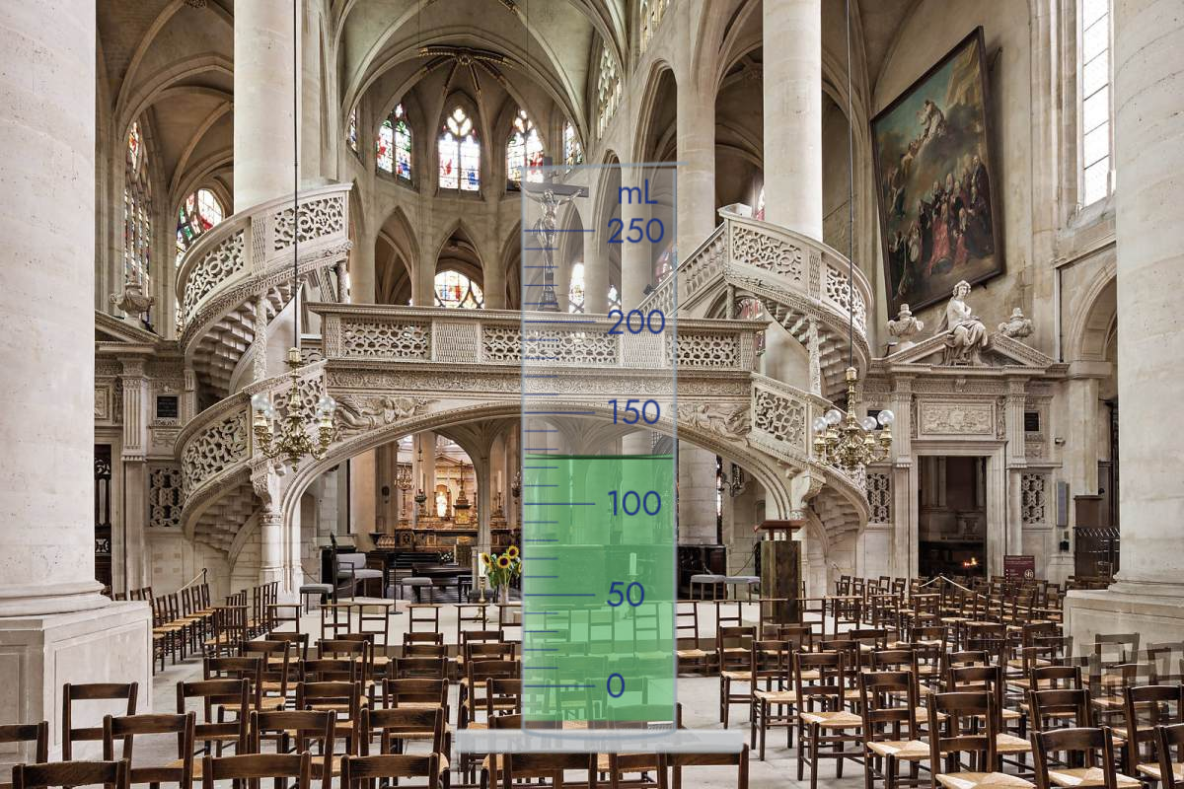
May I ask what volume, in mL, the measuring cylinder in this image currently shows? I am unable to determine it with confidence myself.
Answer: 125 mL
